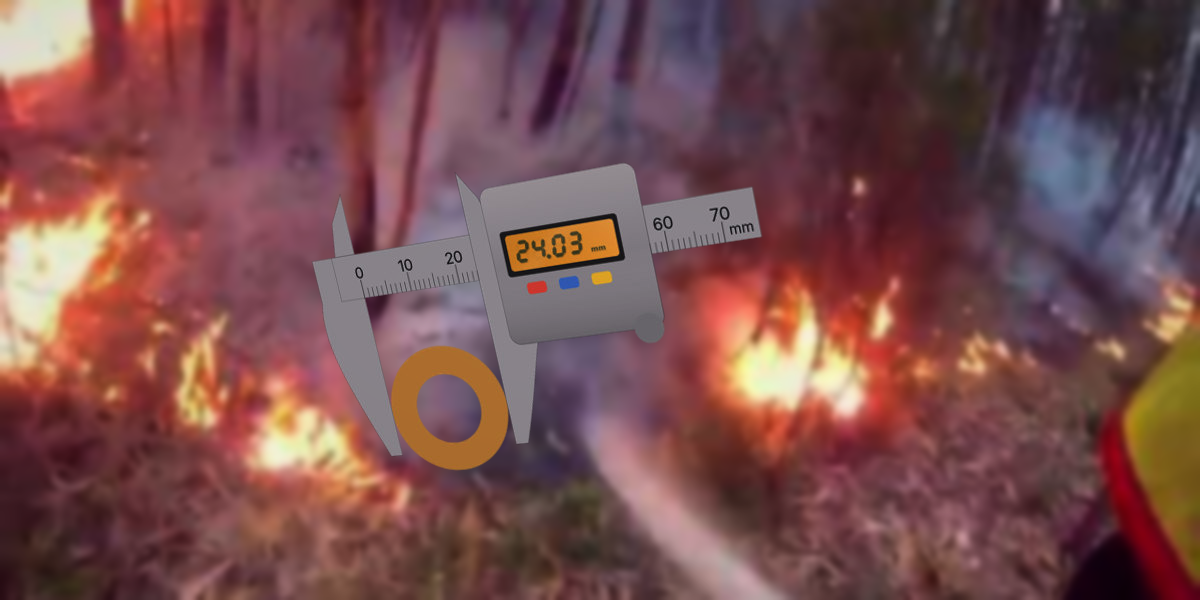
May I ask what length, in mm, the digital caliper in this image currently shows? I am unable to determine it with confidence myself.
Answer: 24.03 mm
